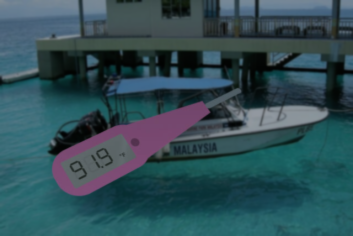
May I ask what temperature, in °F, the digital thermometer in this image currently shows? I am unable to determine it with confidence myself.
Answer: 91.9 °F
